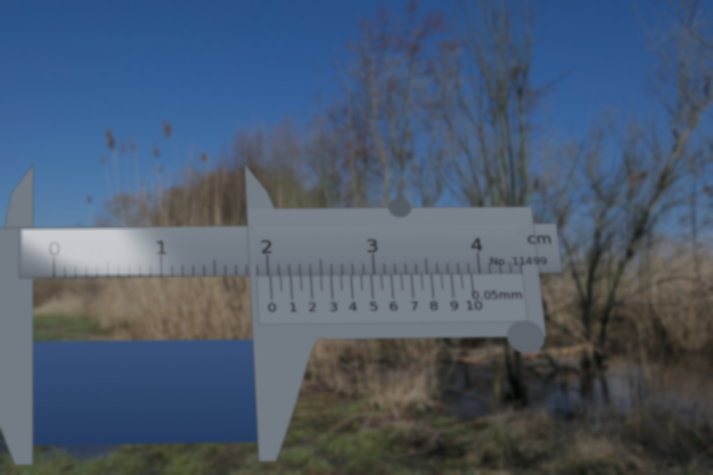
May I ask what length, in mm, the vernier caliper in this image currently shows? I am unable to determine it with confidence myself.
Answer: 20.2 mm
